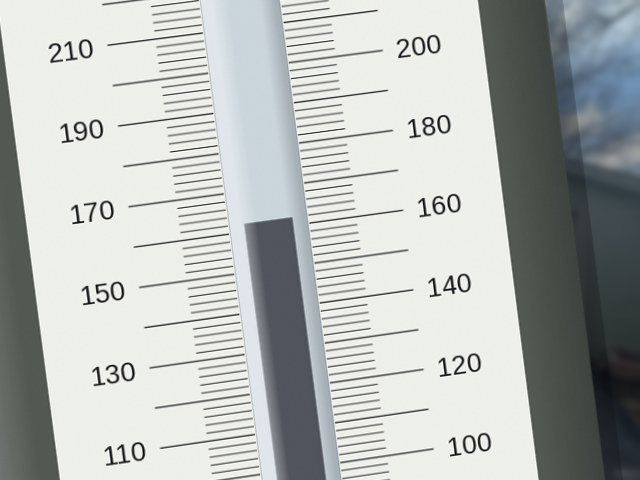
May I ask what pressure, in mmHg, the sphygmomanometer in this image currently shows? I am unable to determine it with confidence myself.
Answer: 162 mmHg
